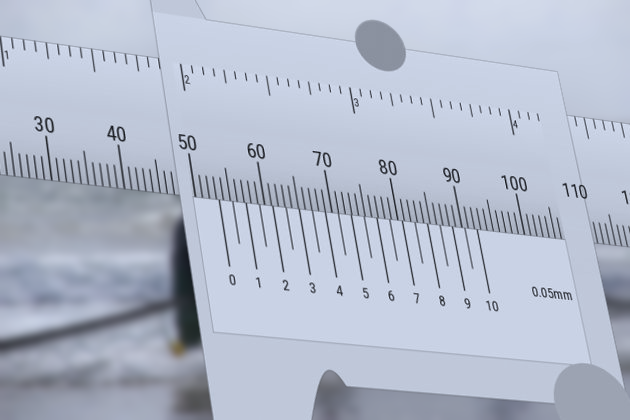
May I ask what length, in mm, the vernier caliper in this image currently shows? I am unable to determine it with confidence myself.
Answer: 53.4 mm
